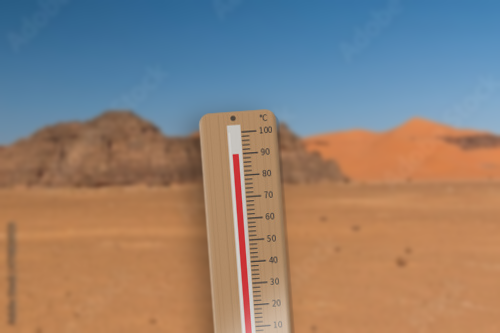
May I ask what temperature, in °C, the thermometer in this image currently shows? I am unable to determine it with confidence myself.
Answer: 90 °C
